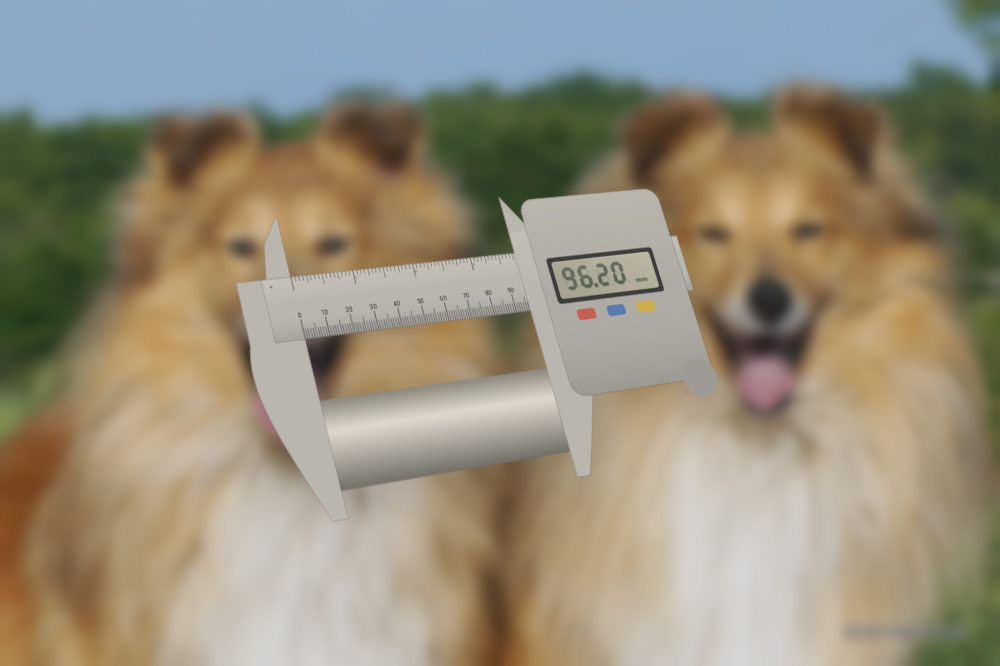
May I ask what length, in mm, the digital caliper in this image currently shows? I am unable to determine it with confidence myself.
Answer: 96.20 mm
